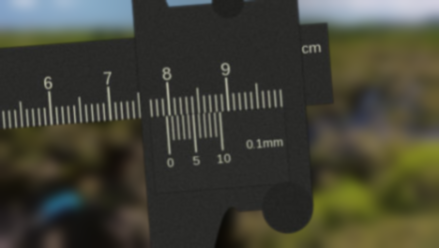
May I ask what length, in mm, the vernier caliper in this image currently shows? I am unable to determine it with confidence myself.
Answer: 79.5 mm
